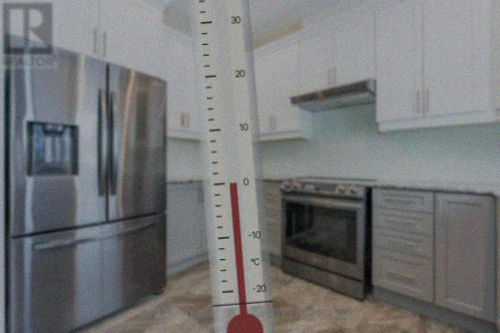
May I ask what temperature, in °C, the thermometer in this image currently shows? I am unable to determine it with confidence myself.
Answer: 0 °C
